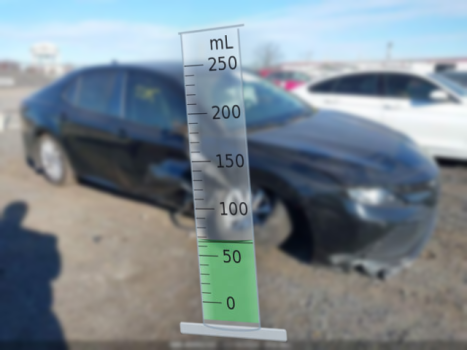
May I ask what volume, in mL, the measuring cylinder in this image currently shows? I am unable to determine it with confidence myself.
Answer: 65 mL
